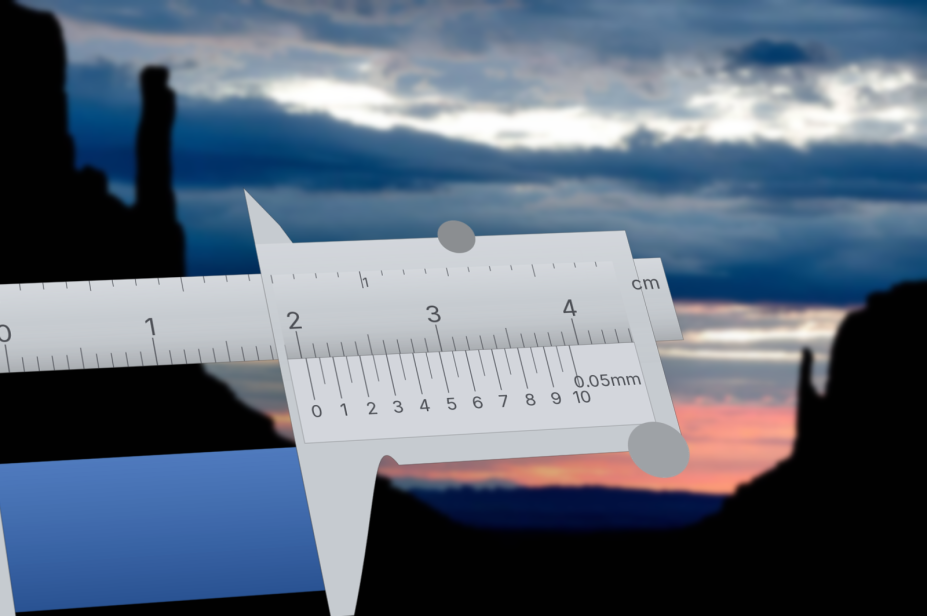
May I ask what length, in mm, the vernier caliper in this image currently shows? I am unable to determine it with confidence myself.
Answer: 20.3 mm
